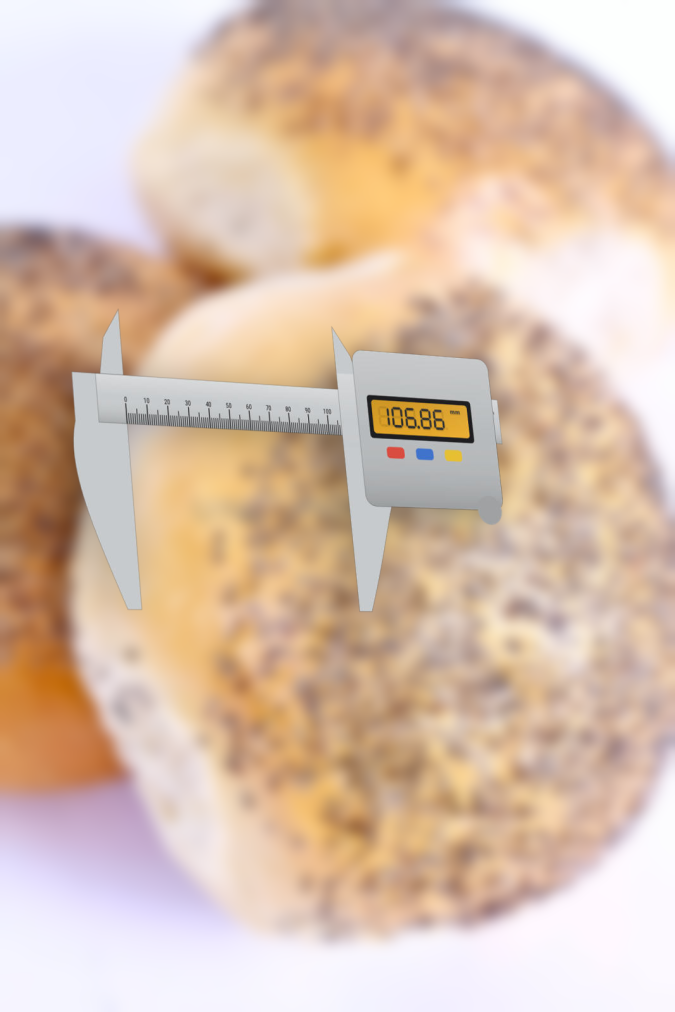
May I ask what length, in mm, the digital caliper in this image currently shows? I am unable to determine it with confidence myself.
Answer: 106.86 mm
